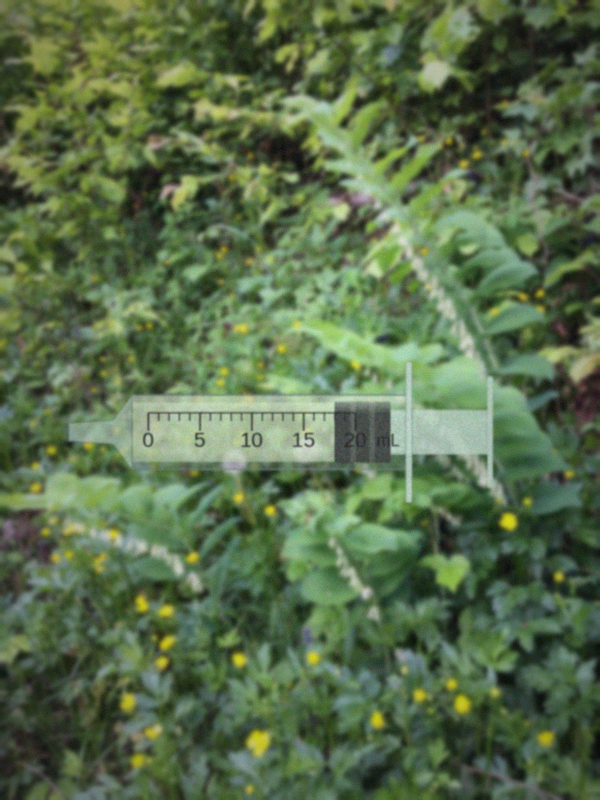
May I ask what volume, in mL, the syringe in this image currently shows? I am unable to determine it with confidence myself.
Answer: 18 mL
